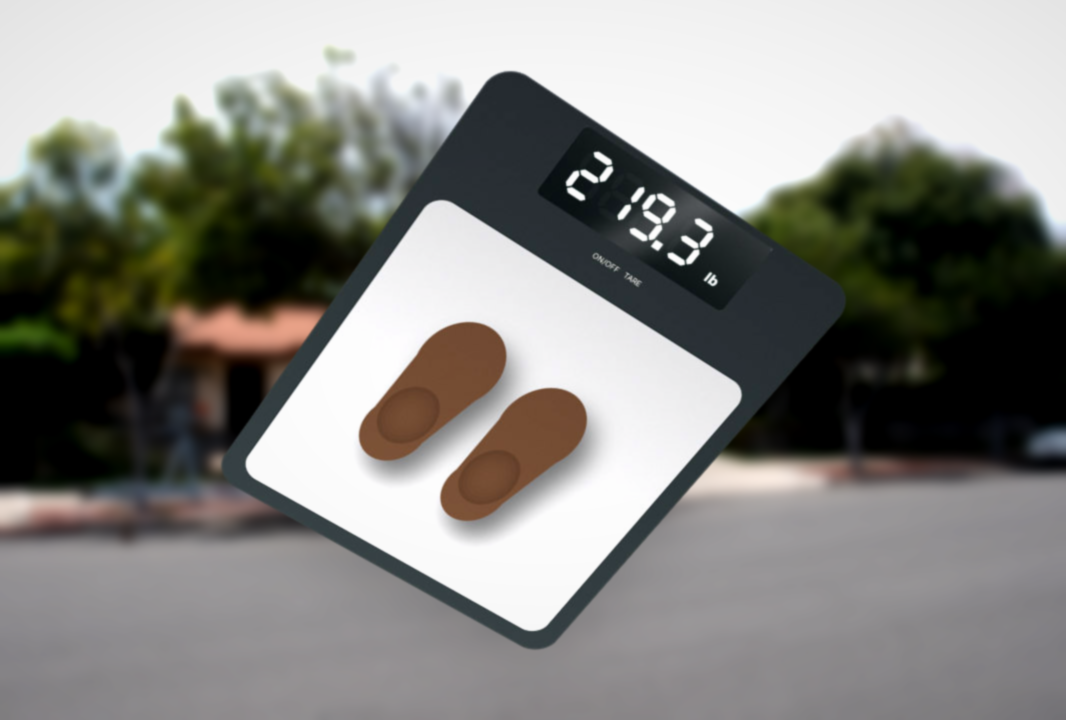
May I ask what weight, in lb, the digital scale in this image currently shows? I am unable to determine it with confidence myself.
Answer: 219.3 lb
